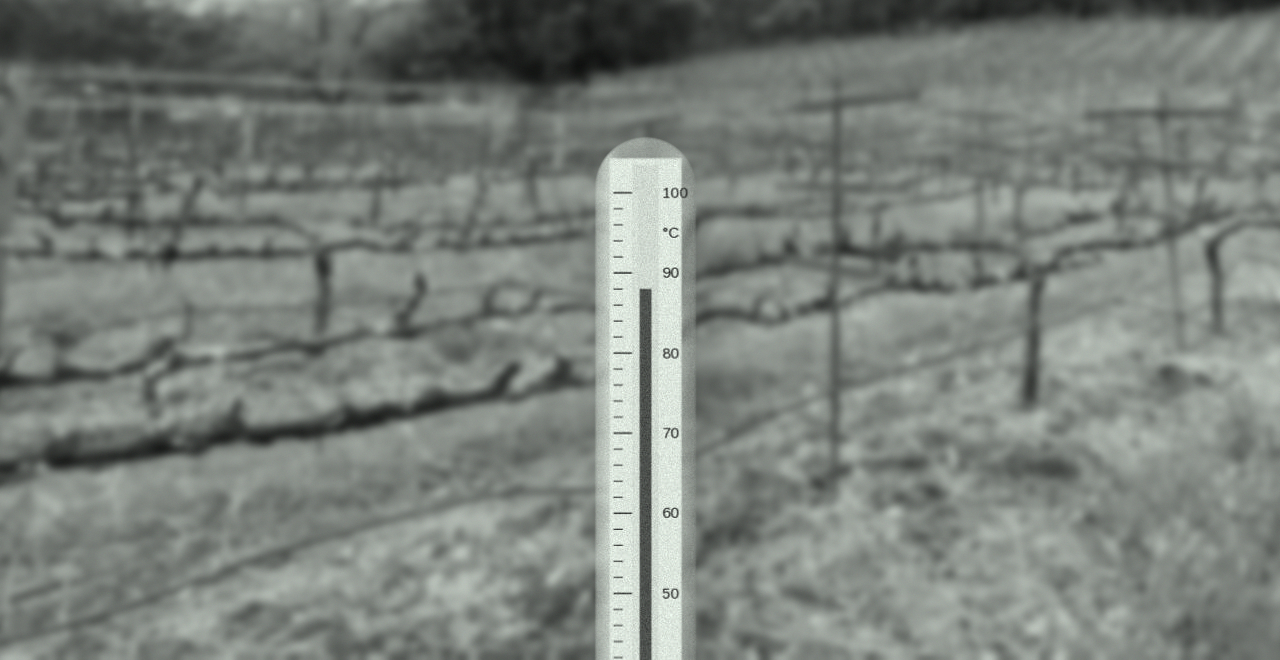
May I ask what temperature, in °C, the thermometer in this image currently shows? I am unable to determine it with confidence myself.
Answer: 88 °C
